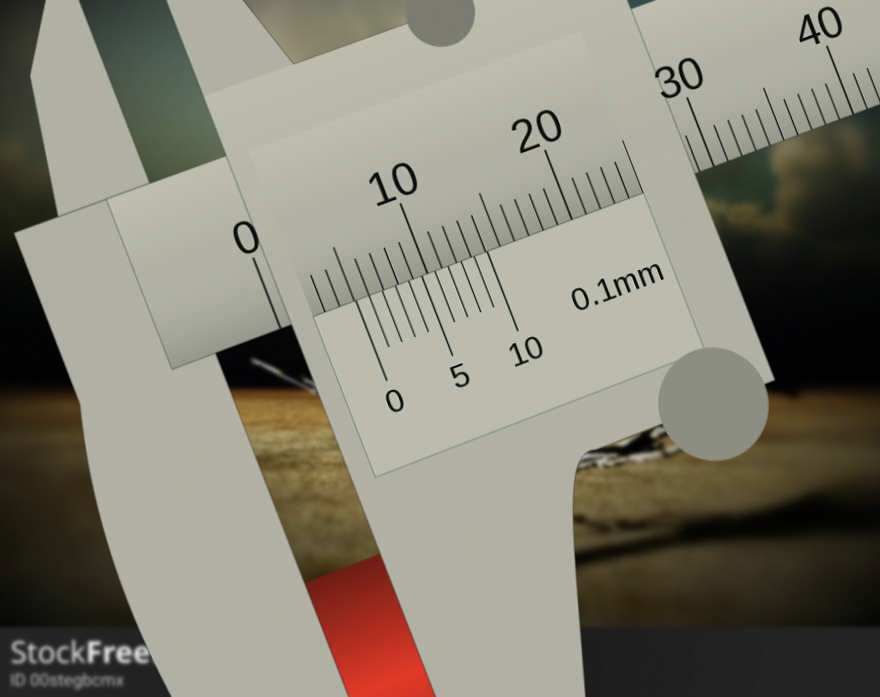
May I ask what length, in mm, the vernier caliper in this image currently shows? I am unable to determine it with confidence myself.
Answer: 5.1 mm
